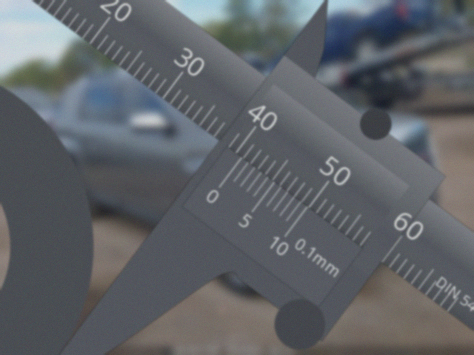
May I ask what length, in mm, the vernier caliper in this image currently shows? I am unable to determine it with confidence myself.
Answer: 40.8 mm
